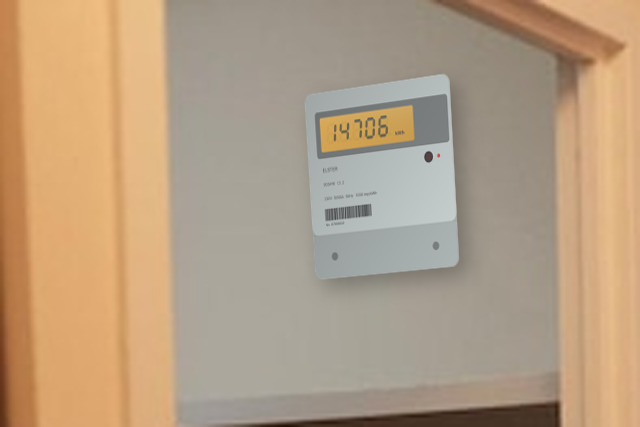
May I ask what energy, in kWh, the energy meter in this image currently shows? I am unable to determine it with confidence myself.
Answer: 14706 kWh
